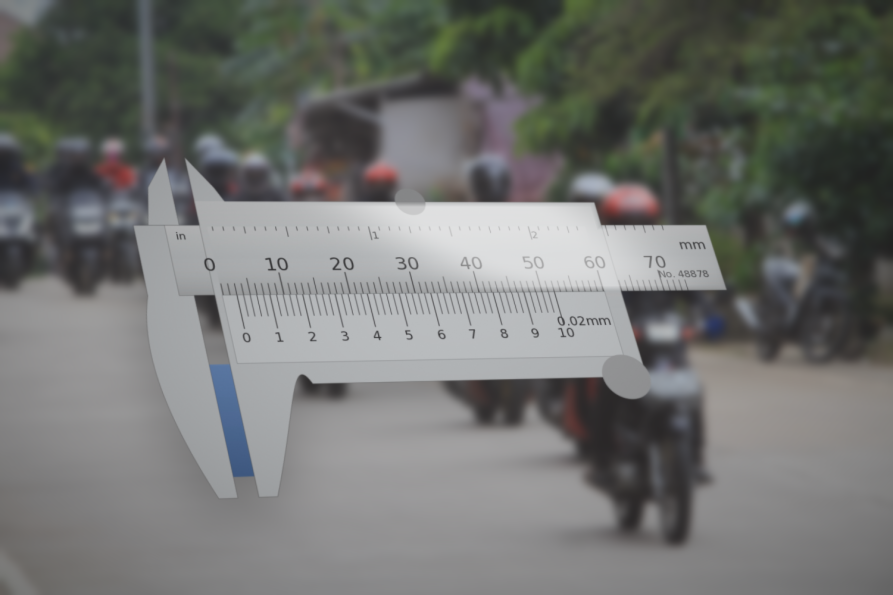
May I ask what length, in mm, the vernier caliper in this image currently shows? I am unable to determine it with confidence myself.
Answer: 3.0 mm
